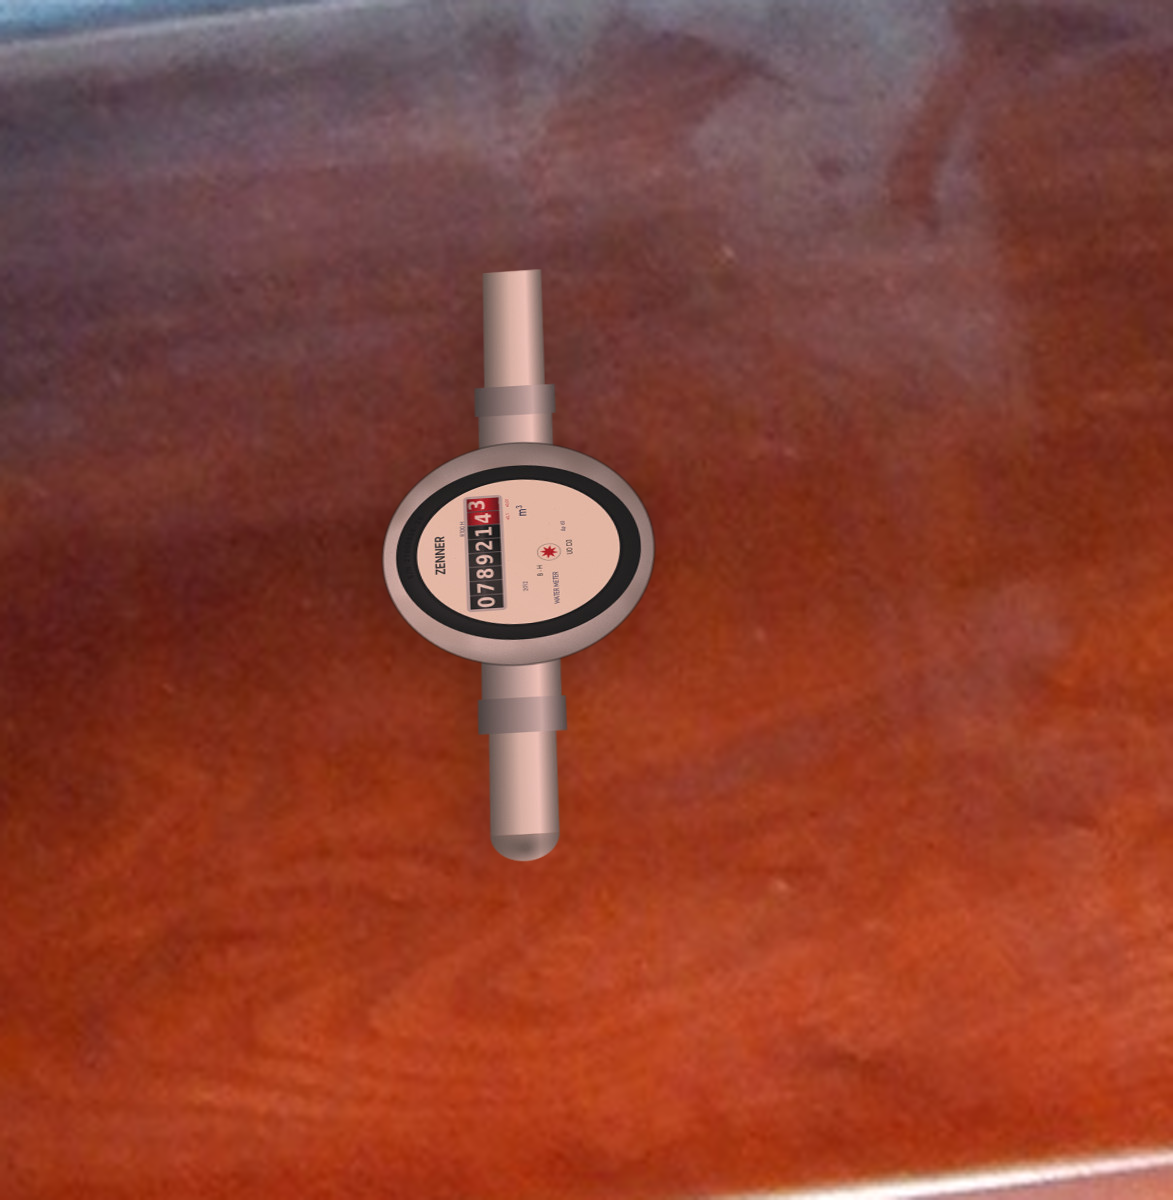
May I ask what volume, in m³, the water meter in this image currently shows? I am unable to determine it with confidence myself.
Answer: 78921.43 m³
